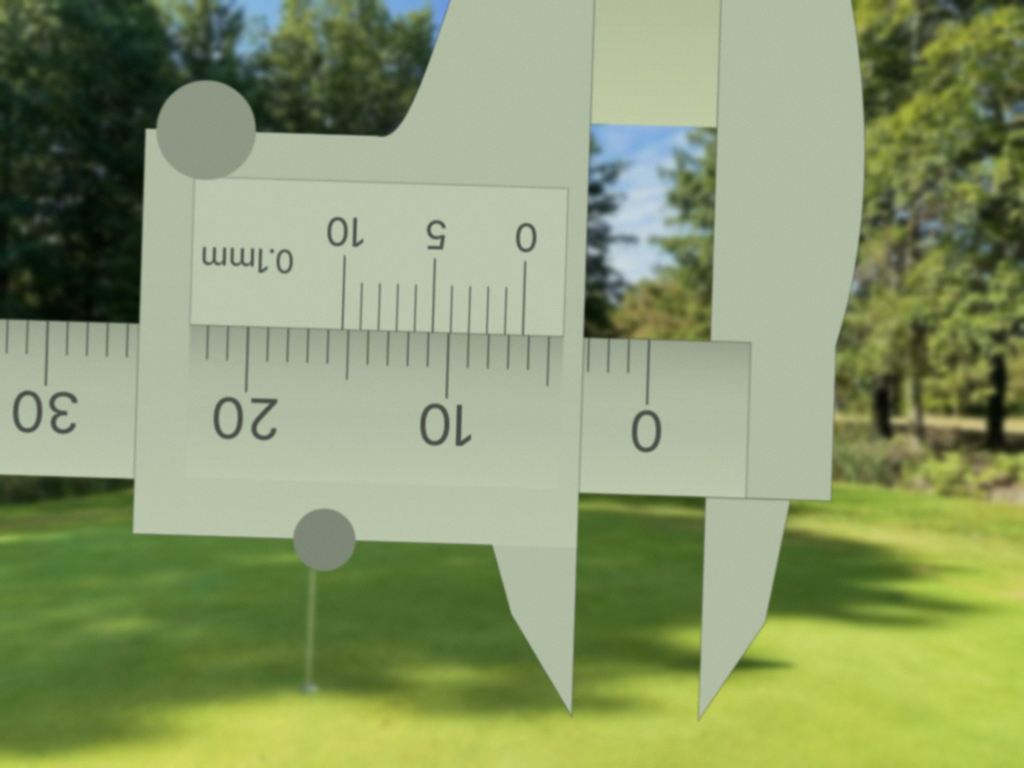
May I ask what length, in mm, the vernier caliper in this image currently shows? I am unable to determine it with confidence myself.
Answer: 6.3 mm
